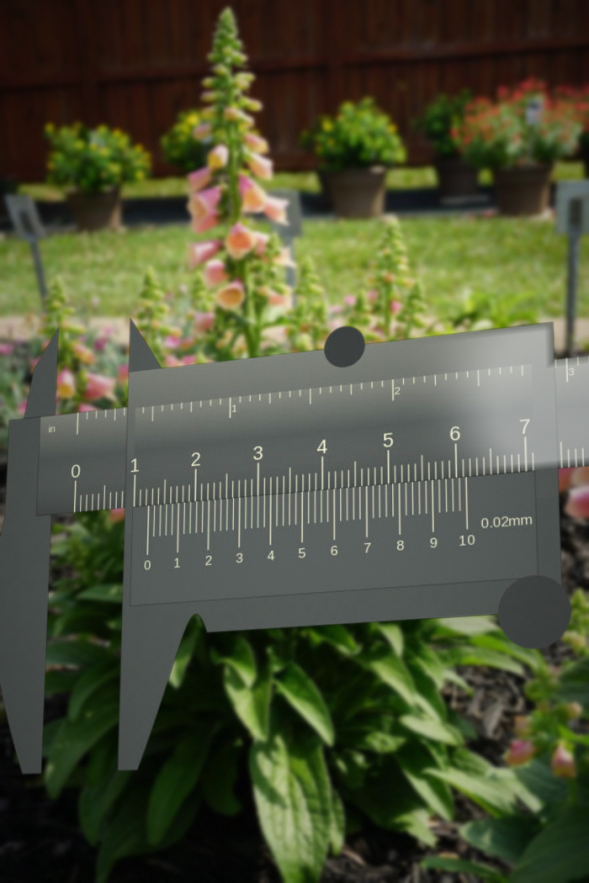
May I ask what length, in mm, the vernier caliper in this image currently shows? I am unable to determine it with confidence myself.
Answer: 12.4 mm
